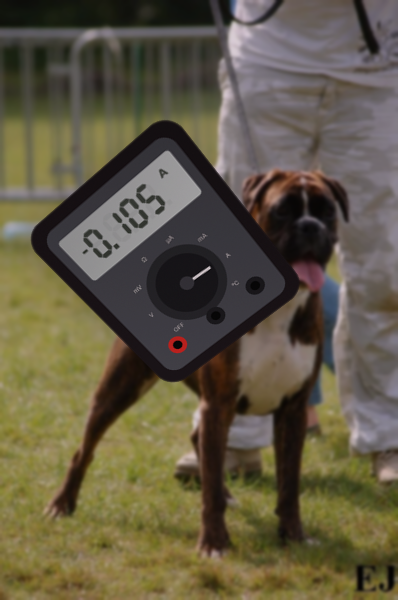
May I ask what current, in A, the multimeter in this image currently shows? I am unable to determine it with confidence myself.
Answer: -0.105 A
